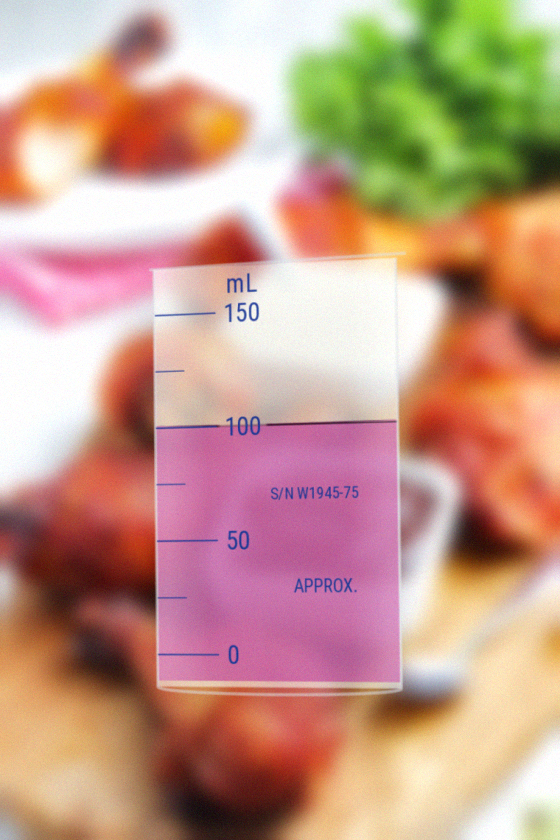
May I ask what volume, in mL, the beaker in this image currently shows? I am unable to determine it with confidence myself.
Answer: 100 mL
